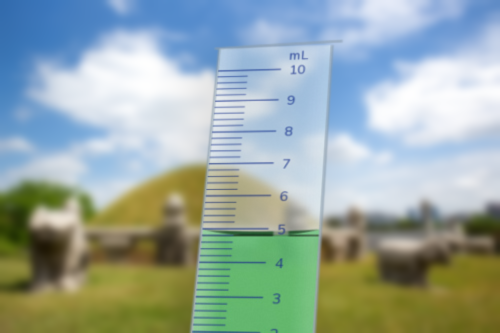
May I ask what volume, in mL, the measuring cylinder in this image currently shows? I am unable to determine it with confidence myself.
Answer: 4.8 mL
